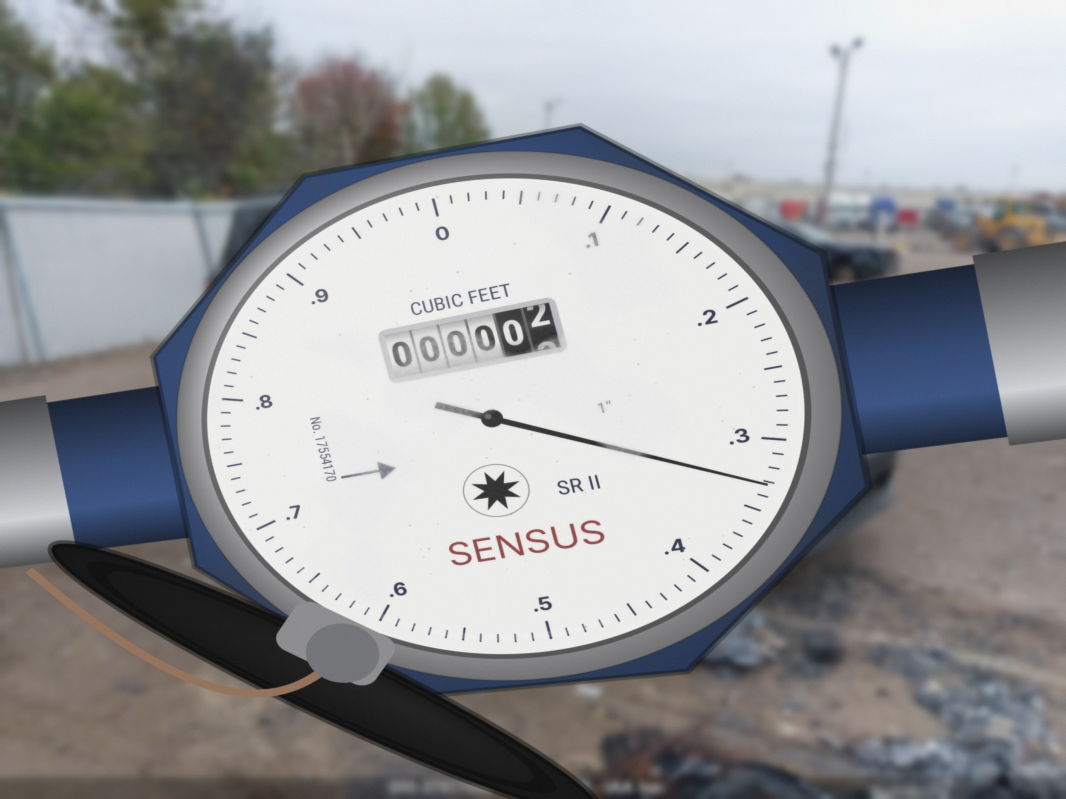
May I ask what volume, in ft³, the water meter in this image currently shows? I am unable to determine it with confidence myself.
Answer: 2.33 ft³
